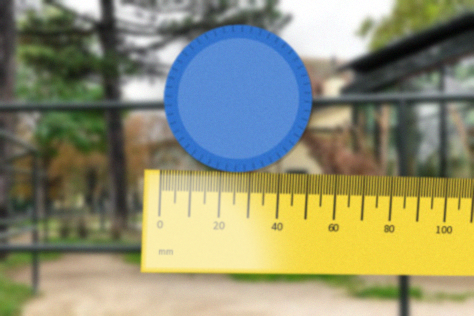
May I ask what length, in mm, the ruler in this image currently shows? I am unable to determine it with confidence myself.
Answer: 50 mm
